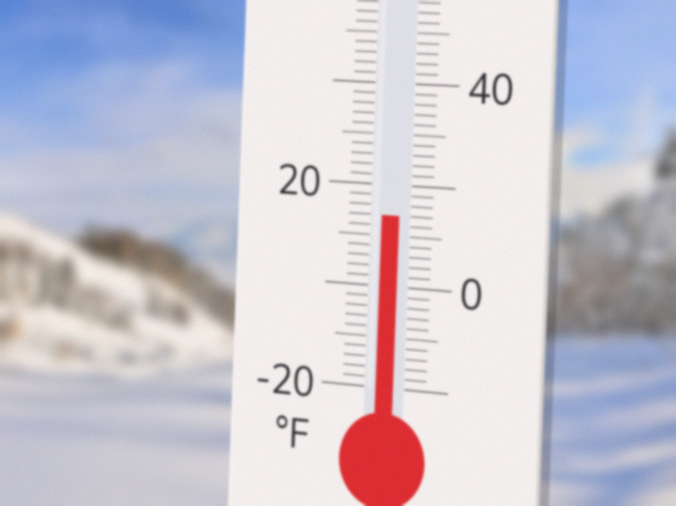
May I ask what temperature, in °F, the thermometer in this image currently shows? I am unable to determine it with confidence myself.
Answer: 14 °F
